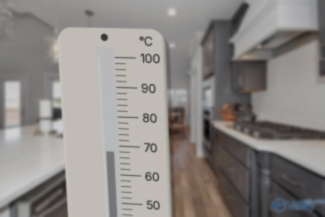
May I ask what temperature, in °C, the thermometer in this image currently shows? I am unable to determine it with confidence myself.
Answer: 68 °C
